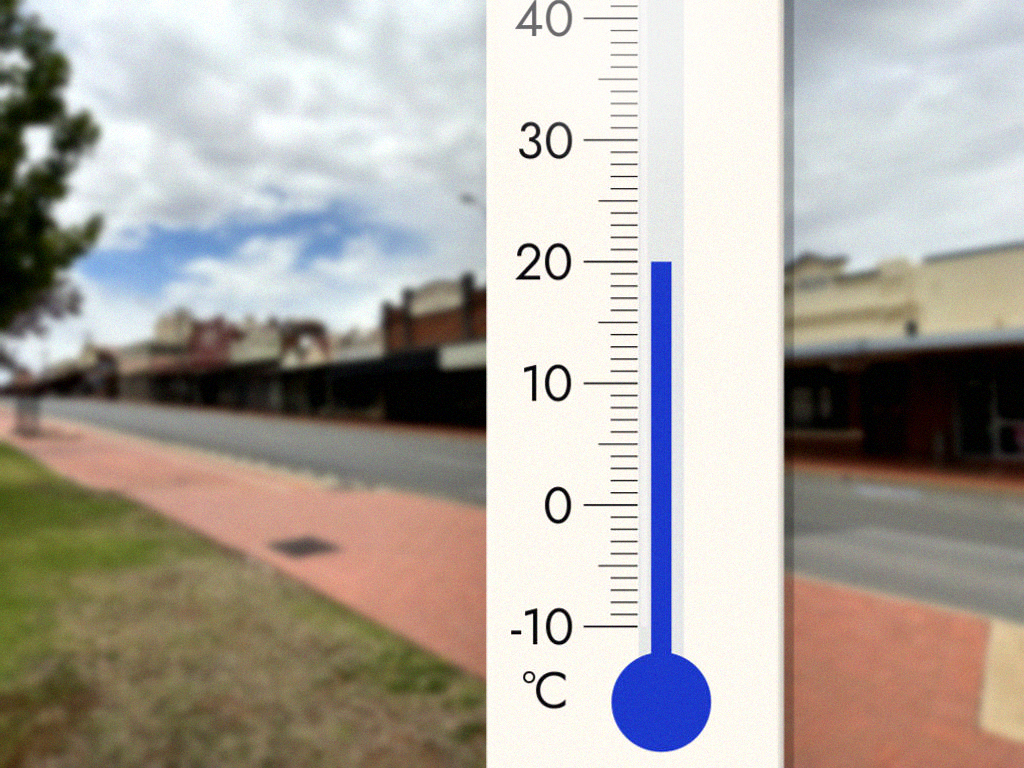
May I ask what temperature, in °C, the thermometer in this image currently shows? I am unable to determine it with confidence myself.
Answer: 20 °C
